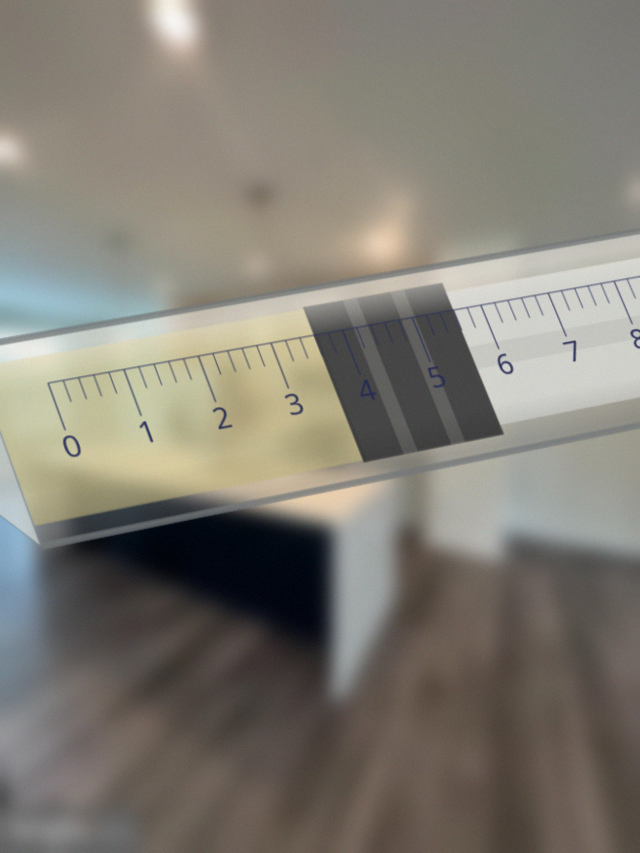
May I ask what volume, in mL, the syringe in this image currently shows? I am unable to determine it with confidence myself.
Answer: 3.6 mL
